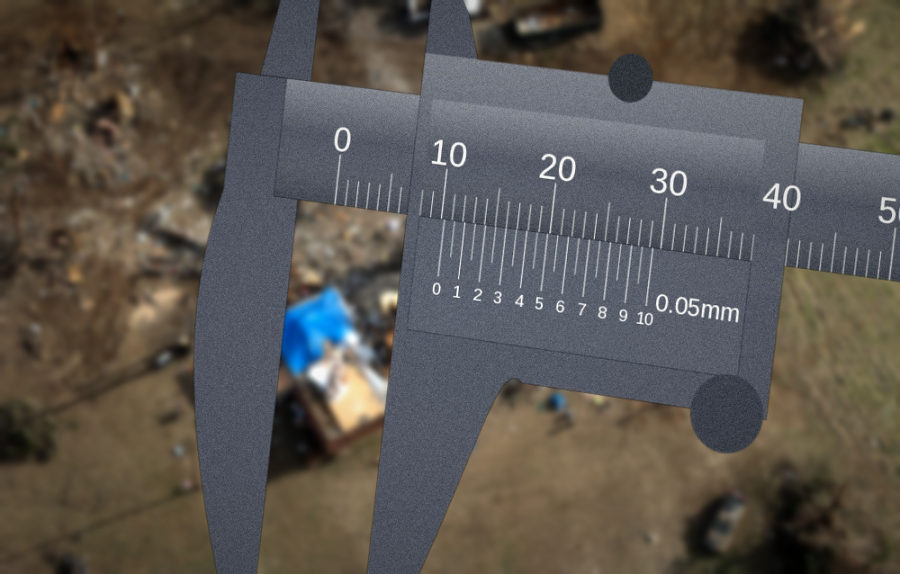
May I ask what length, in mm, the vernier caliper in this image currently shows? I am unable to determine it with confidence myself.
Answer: 10.3 mm
